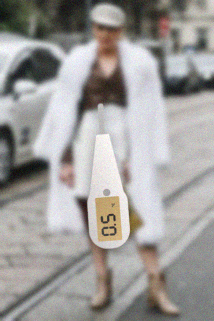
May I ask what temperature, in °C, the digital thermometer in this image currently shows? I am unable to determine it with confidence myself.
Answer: 0.5 °C
